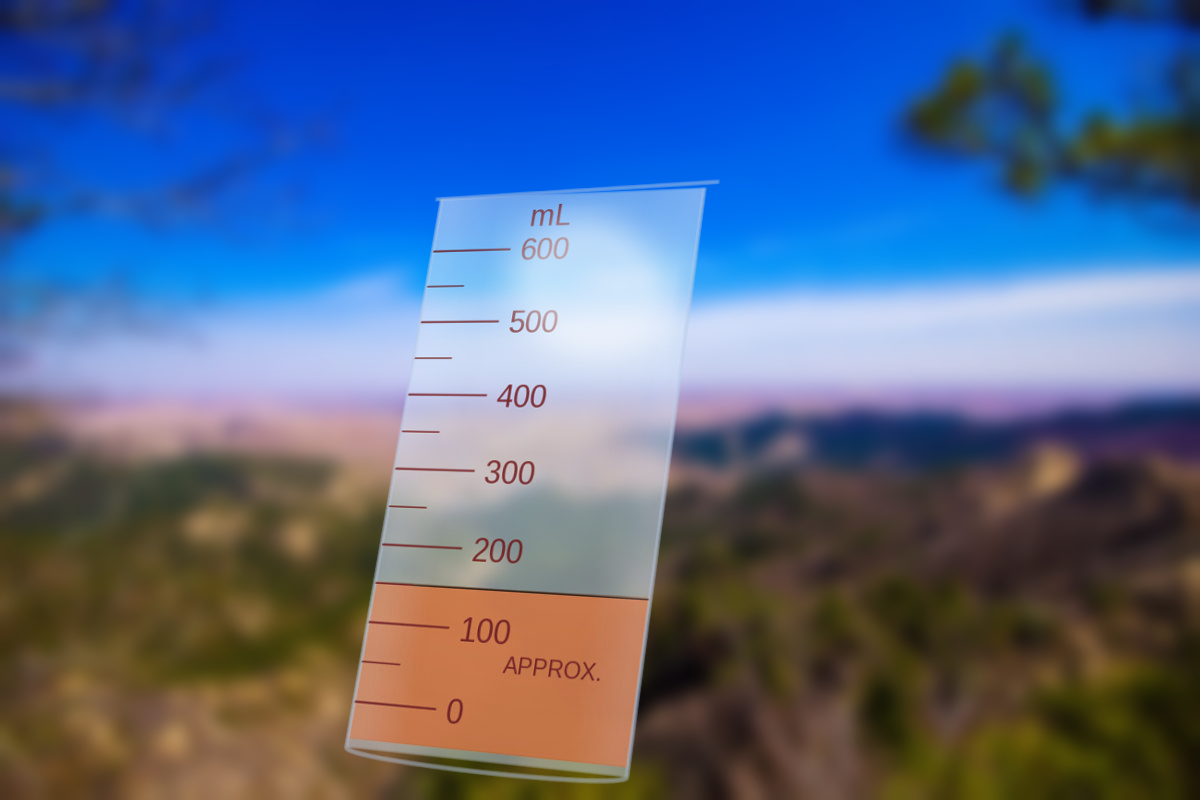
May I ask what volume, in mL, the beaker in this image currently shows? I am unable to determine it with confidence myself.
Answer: 150 mL
